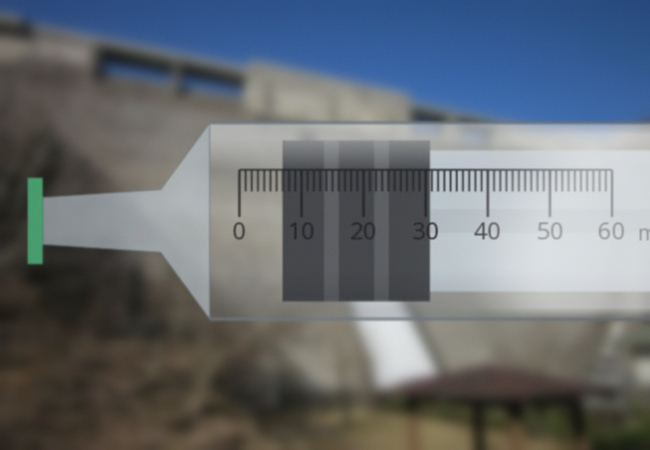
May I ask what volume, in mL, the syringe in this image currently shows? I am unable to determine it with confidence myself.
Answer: 7 mL
